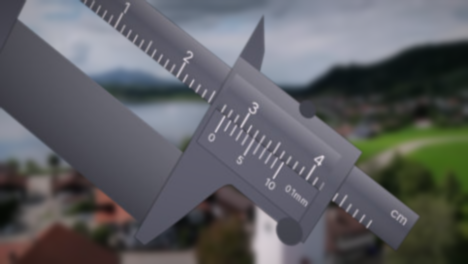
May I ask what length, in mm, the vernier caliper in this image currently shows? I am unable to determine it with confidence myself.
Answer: 27.6 mm
